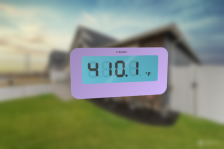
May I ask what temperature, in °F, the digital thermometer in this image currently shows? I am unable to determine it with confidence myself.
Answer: 410.1 °F
